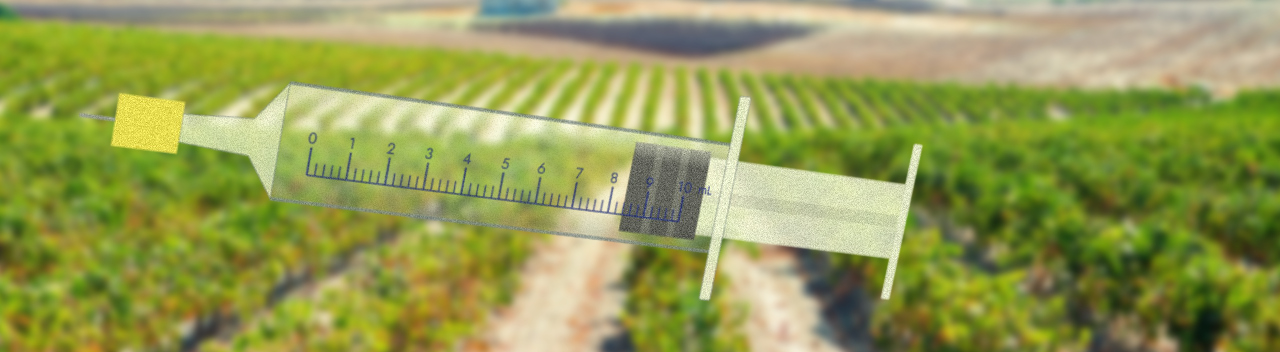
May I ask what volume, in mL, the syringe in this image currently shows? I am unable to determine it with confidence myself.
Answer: 8.4 mL
